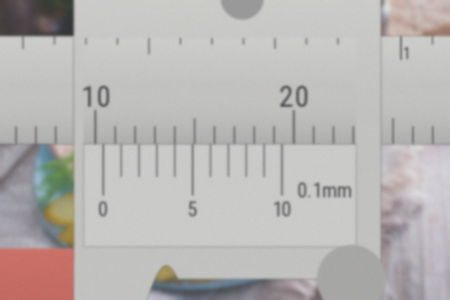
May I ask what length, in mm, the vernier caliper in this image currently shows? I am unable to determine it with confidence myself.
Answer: 10.4 mm
